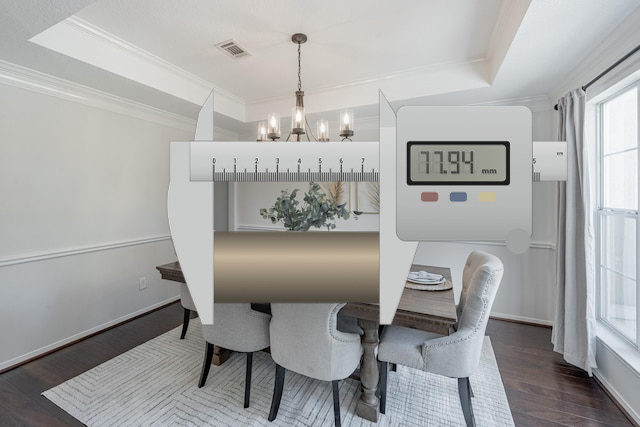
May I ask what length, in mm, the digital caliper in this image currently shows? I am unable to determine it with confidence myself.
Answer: 77.94 mm
